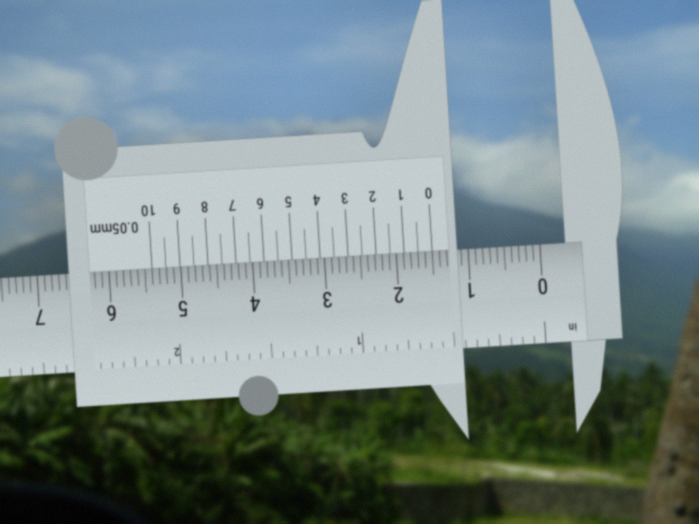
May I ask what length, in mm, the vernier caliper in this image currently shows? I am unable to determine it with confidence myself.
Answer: 15.0 mm
